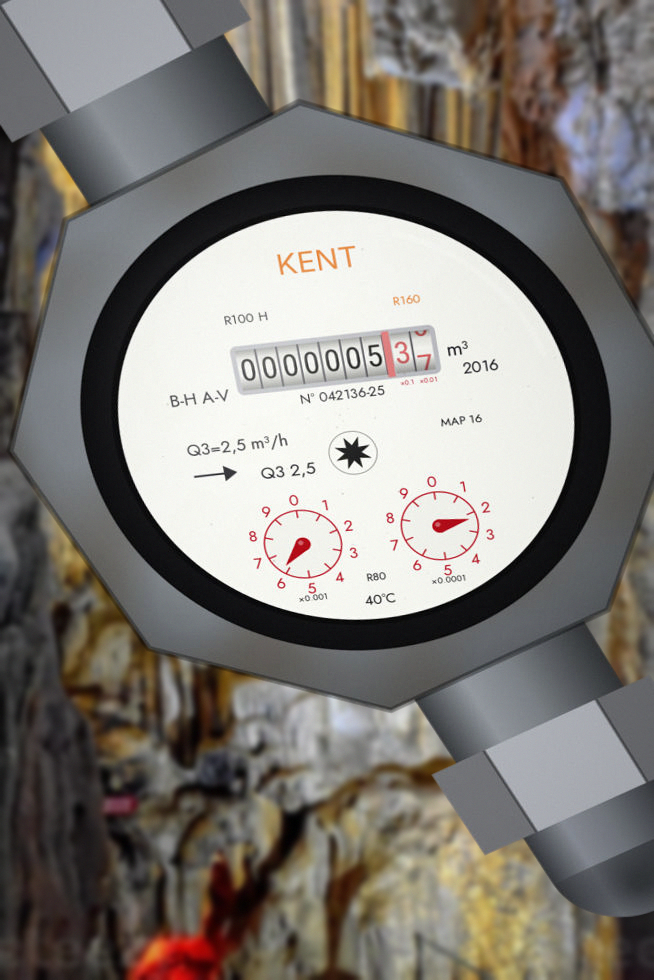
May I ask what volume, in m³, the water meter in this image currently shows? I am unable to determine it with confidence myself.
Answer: 5.3662 m³
